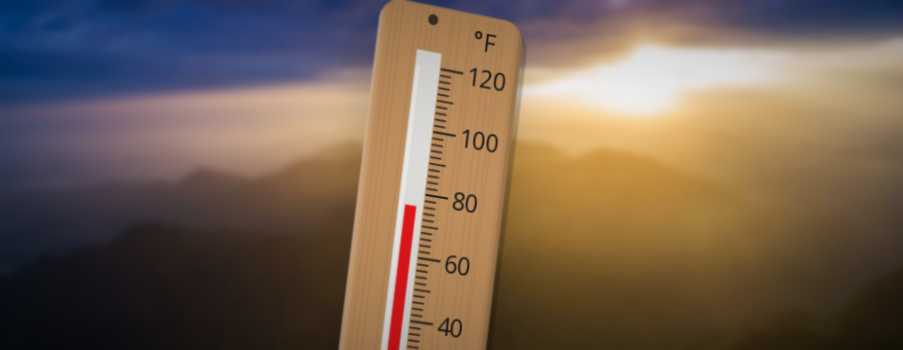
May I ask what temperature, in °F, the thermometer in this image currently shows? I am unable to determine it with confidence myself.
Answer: 76 °F
